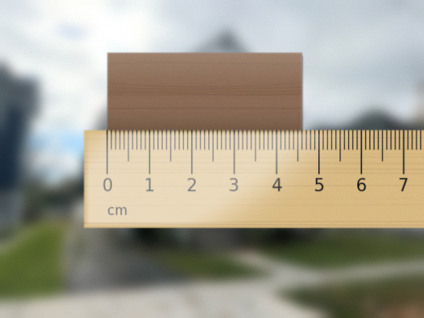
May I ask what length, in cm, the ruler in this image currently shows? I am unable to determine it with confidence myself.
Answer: 4.6 cm
